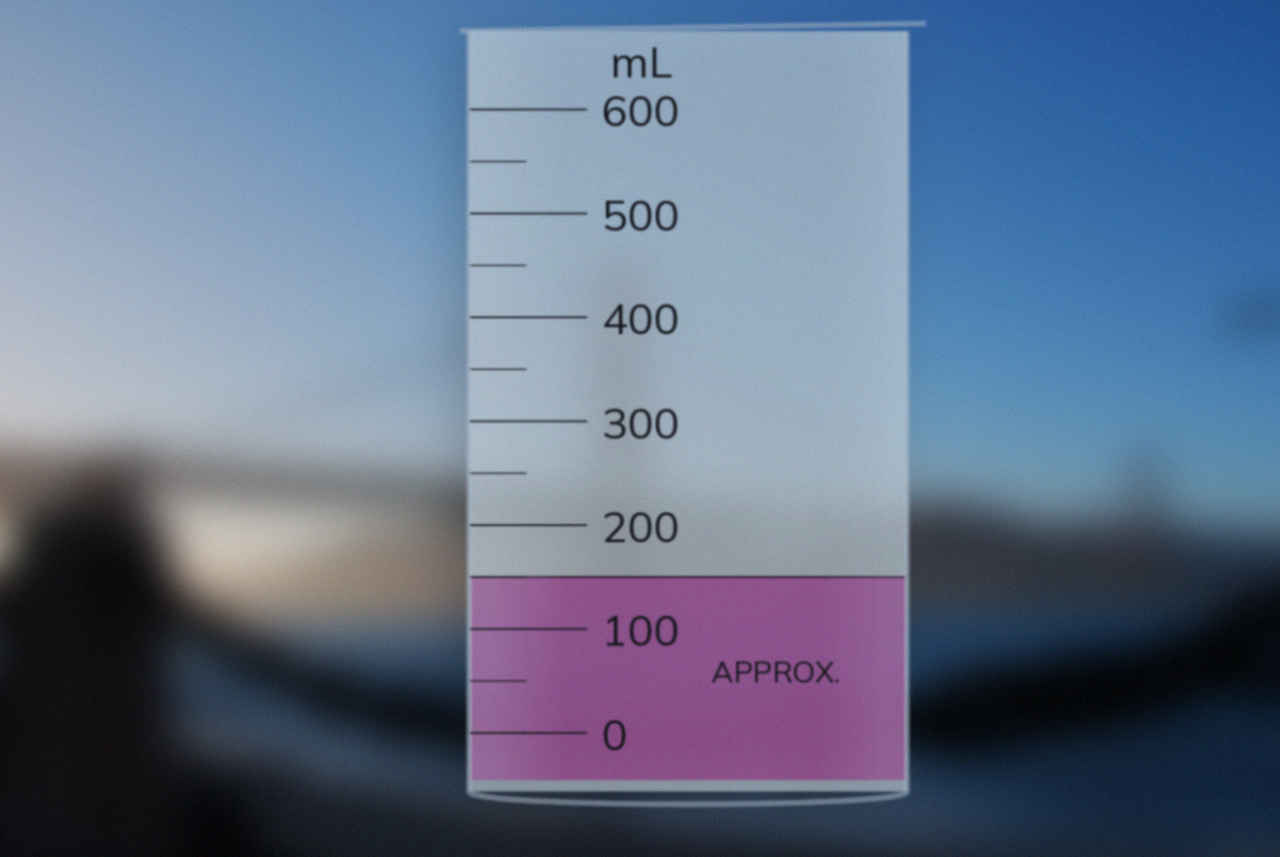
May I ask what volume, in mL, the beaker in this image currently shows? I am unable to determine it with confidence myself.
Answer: 150 mL
